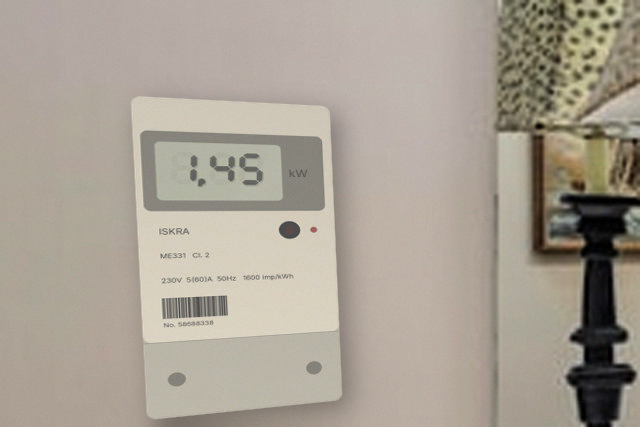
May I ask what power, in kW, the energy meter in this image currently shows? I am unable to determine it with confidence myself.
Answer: 1.45 kW
